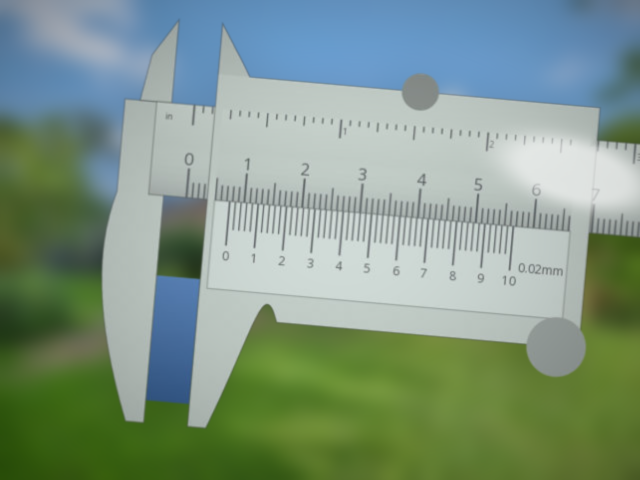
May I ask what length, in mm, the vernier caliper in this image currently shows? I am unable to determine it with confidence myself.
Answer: 7.5 mm
